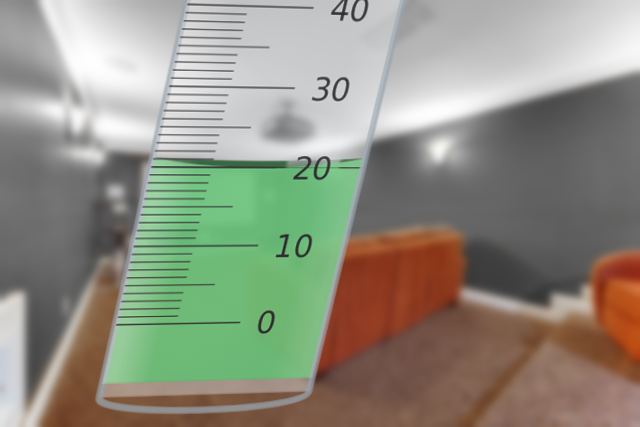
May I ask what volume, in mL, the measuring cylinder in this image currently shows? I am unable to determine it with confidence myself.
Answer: 20 mL
